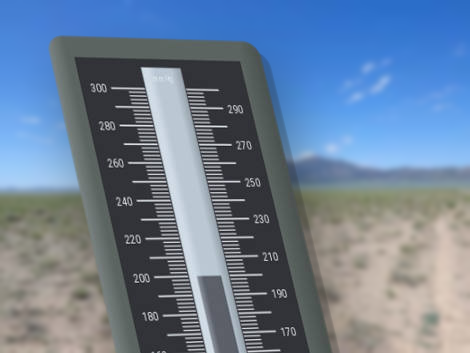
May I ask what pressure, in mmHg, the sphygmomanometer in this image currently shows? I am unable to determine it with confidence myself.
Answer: 200 mmHg
